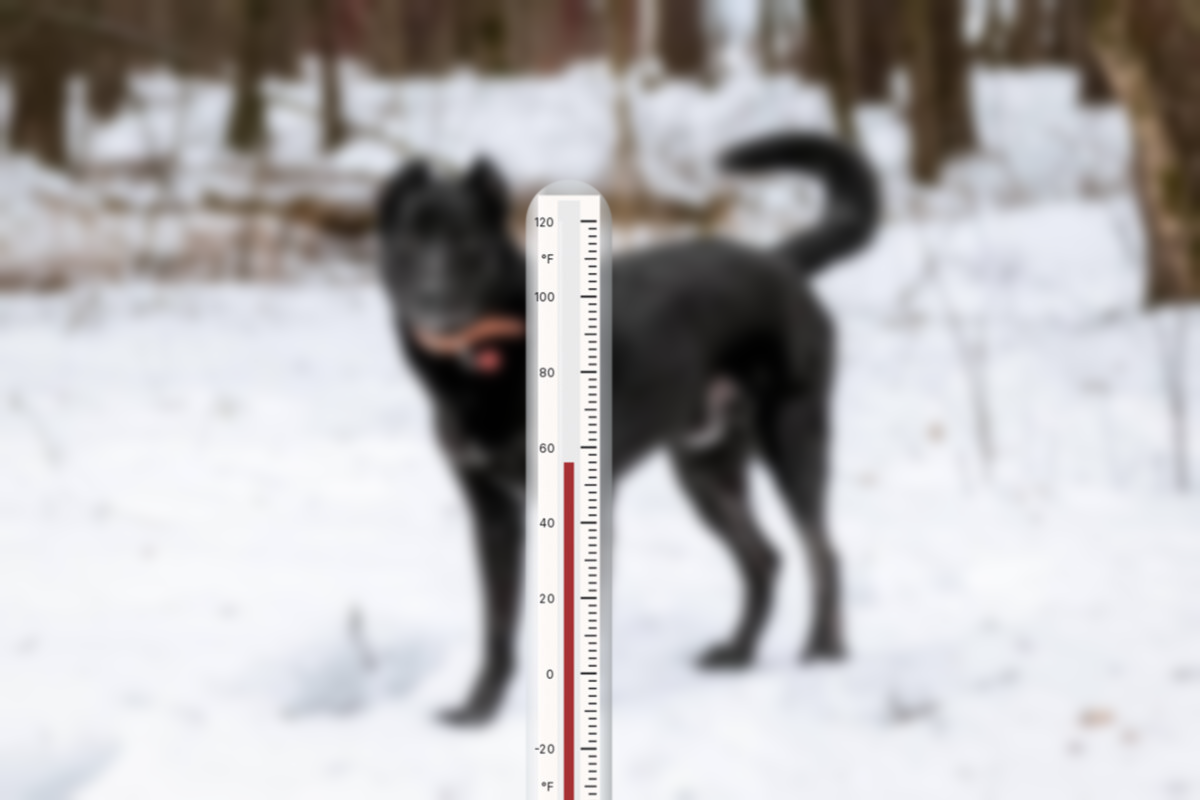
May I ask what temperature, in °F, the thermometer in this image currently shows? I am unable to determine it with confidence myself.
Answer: 56 °F
